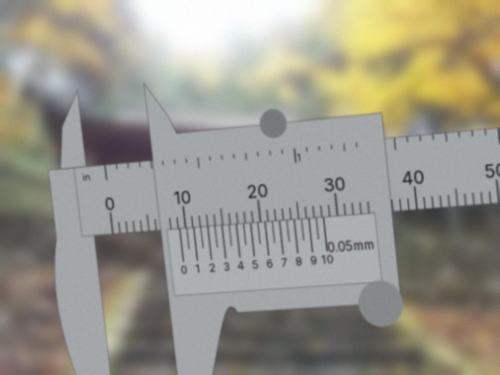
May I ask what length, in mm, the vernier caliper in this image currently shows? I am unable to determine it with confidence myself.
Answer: 9.2 mm
